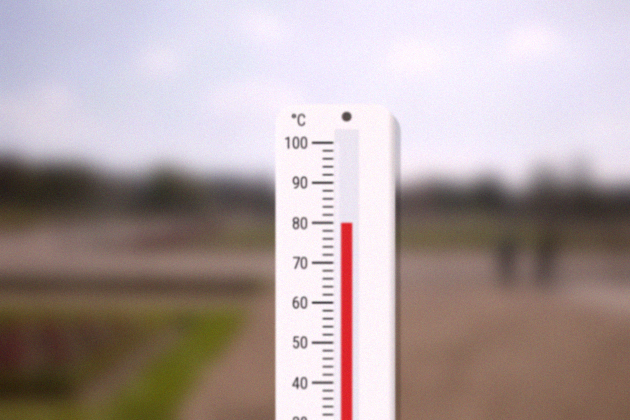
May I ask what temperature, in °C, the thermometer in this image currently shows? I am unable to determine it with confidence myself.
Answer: 80 °C
